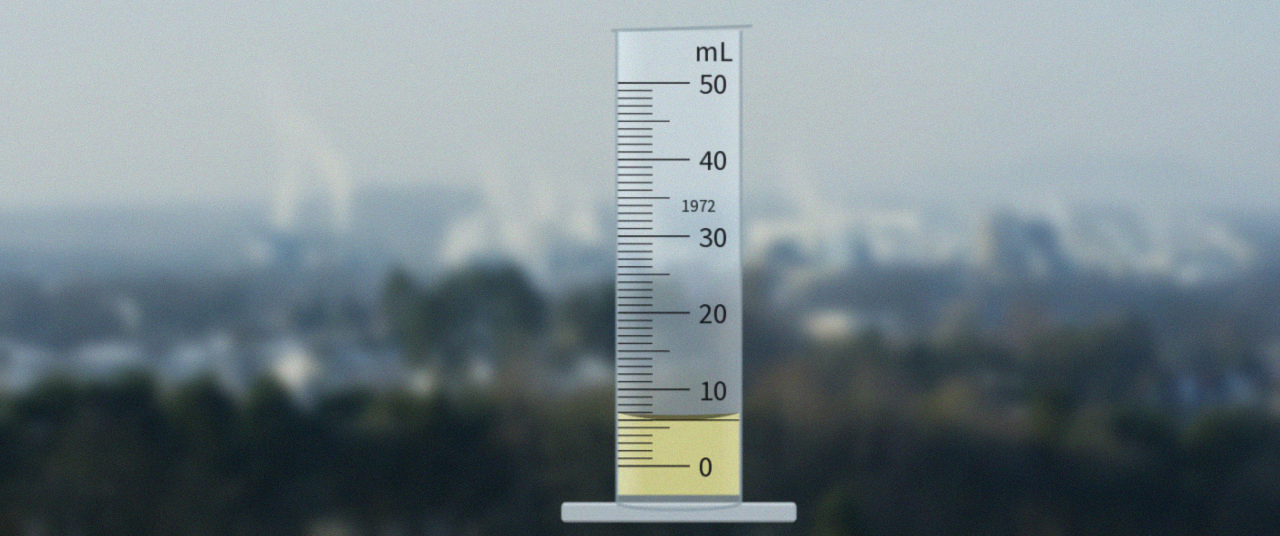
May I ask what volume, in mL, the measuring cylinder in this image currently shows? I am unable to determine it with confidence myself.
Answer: 6 mL
